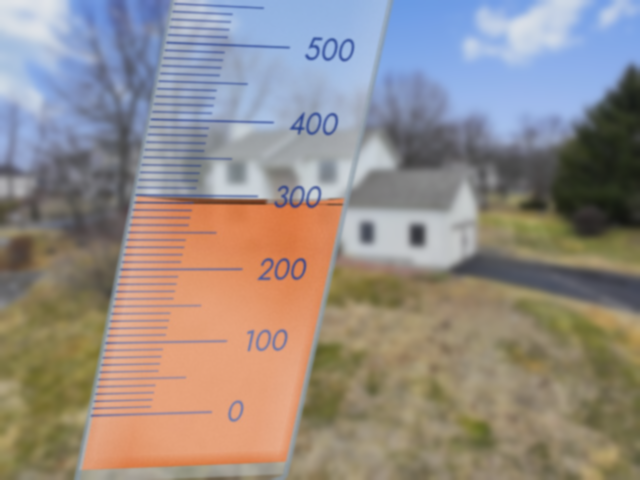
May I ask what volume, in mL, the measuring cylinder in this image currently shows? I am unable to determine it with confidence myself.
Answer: 290 mL
